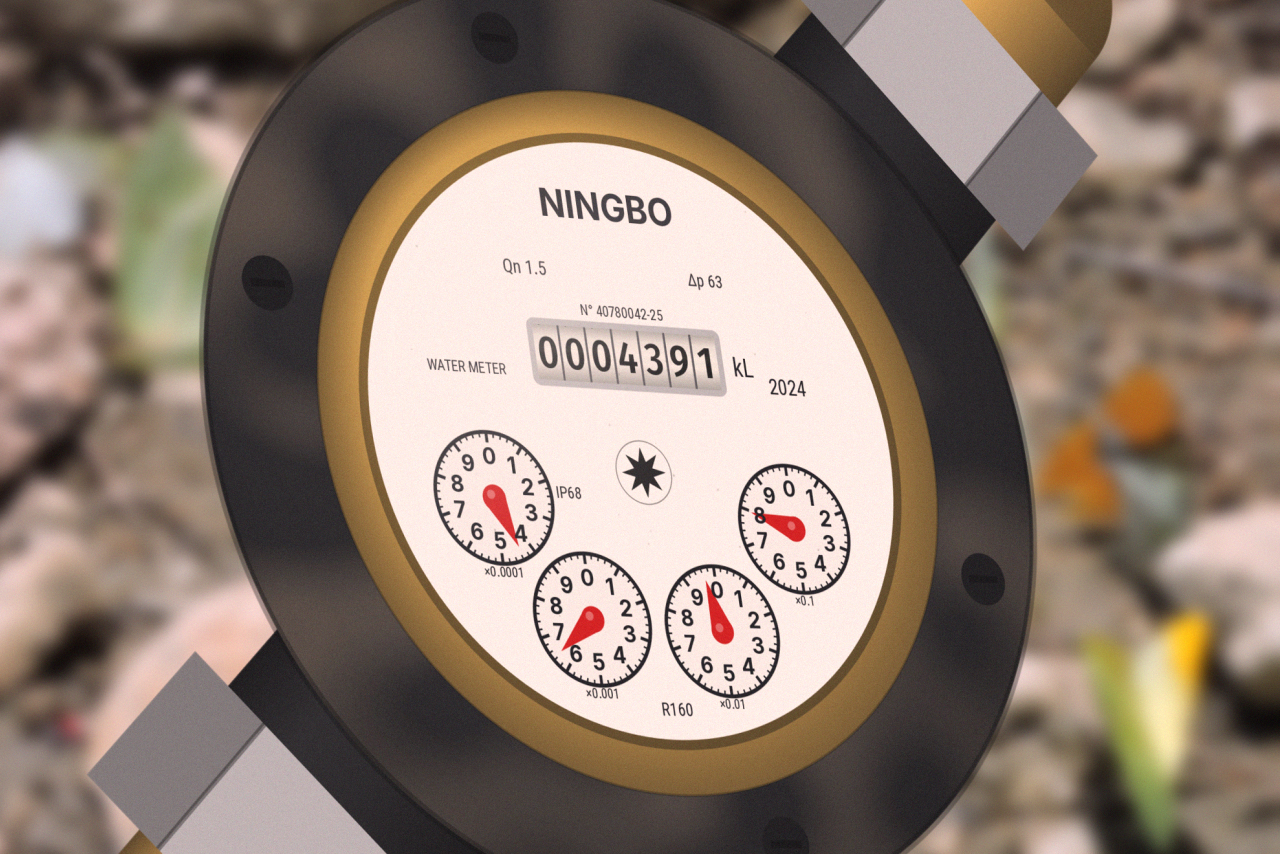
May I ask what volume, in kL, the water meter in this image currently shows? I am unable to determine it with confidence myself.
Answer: 4391.7964 kL
